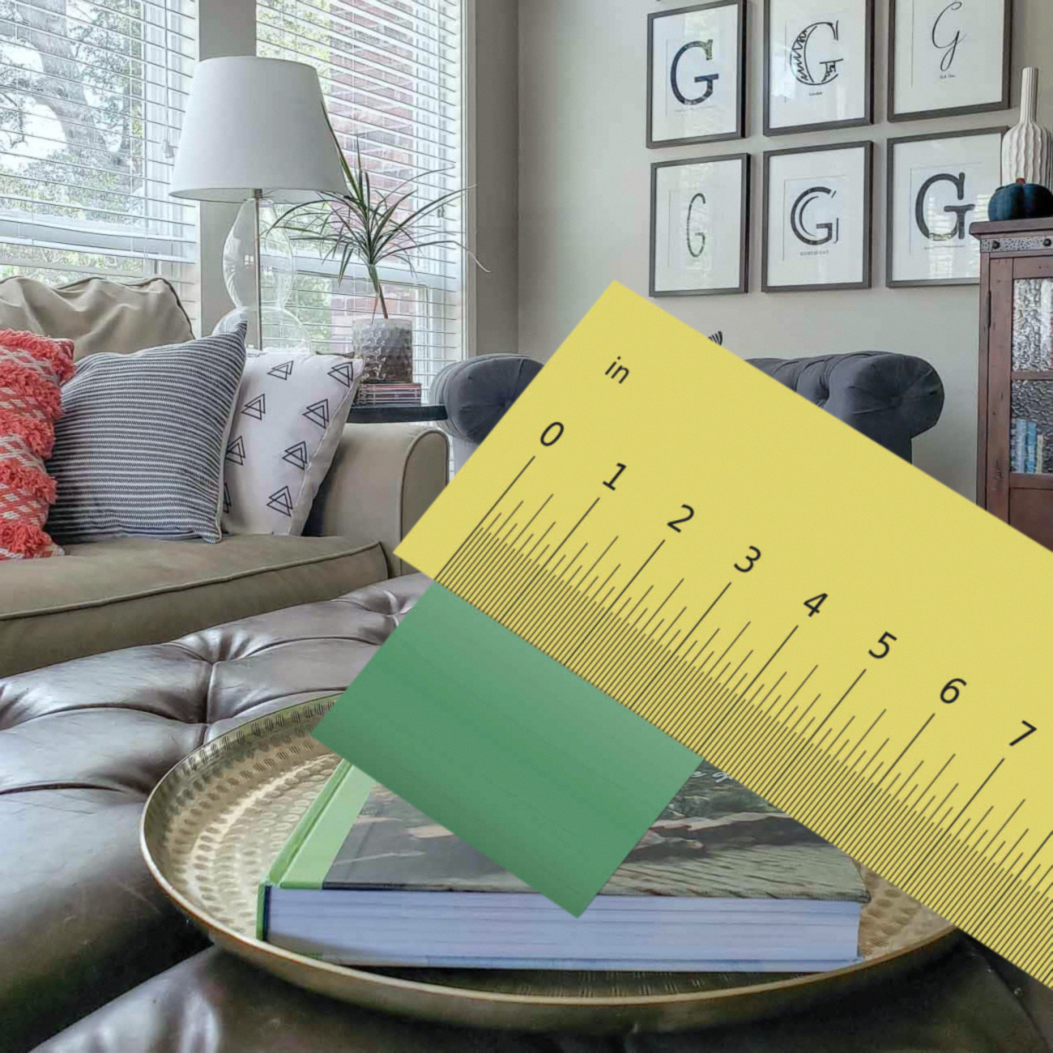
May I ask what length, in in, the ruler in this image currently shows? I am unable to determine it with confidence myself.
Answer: 4.125 in
